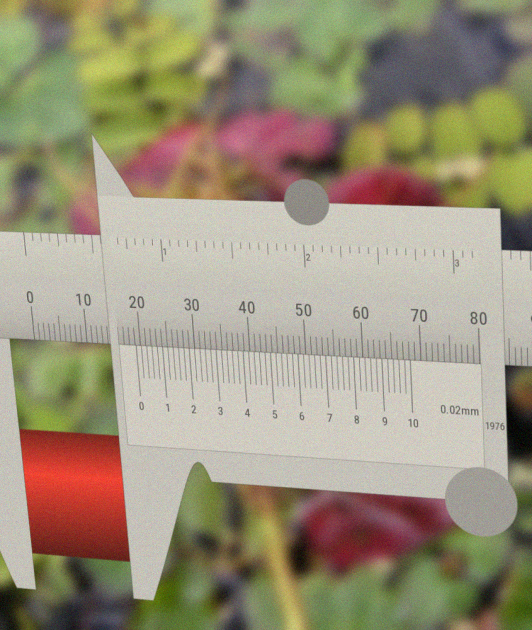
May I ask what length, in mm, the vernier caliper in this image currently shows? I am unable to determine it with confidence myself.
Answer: 19.2 mm
